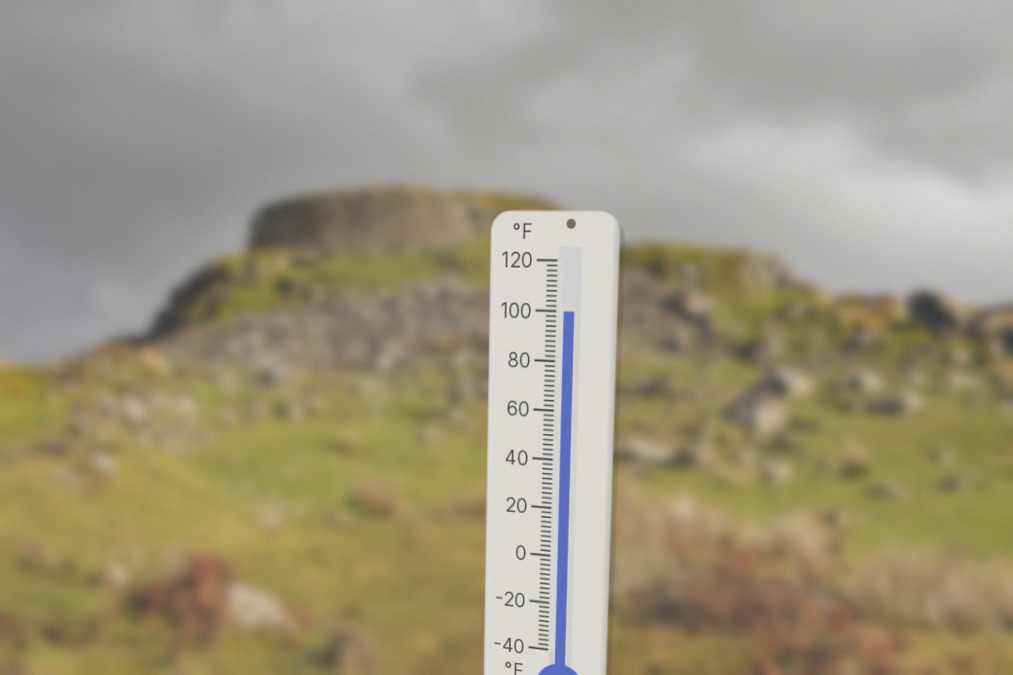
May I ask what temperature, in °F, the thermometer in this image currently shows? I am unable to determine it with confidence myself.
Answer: 100 °F
